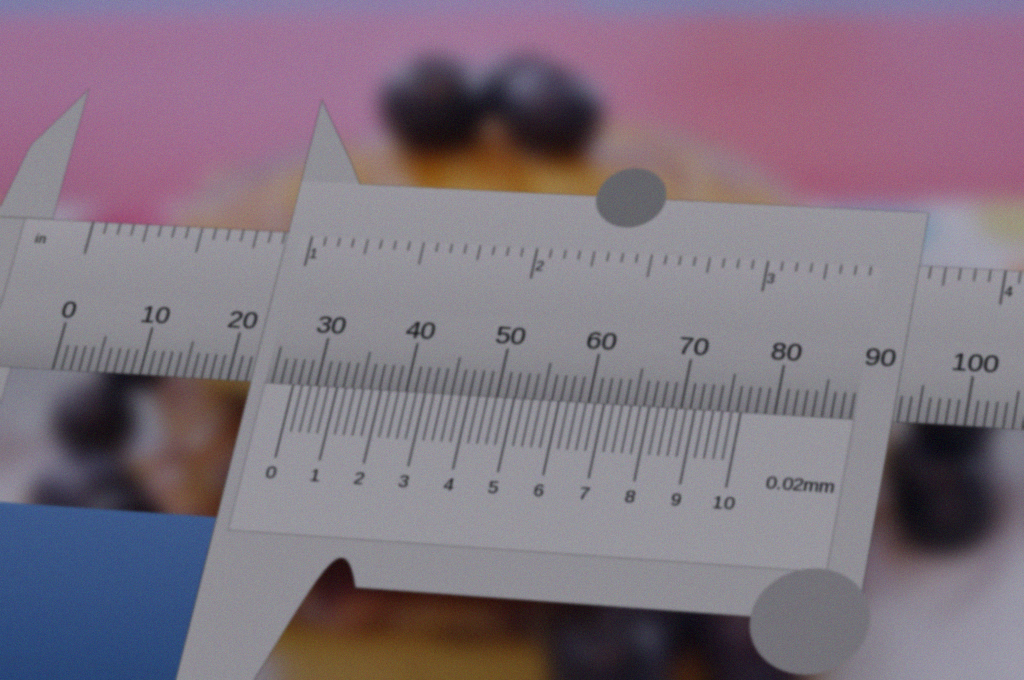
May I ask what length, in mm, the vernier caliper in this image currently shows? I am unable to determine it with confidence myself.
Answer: 27.4 mm
